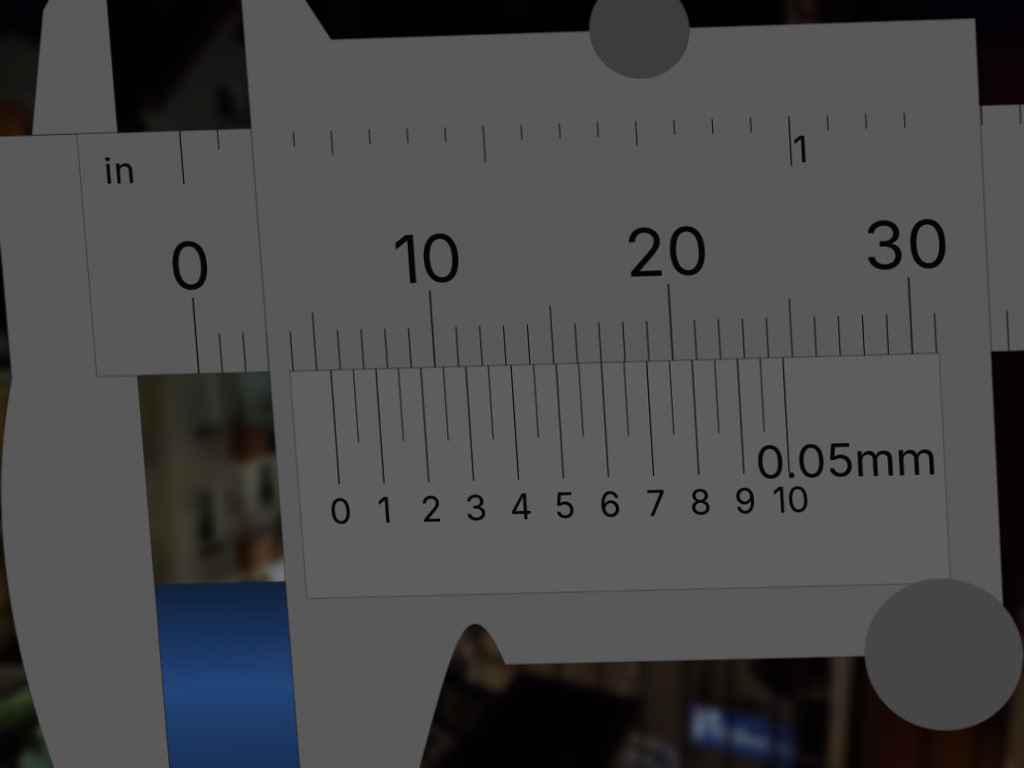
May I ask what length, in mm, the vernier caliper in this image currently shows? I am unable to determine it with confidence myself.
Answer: 5.6 mm
